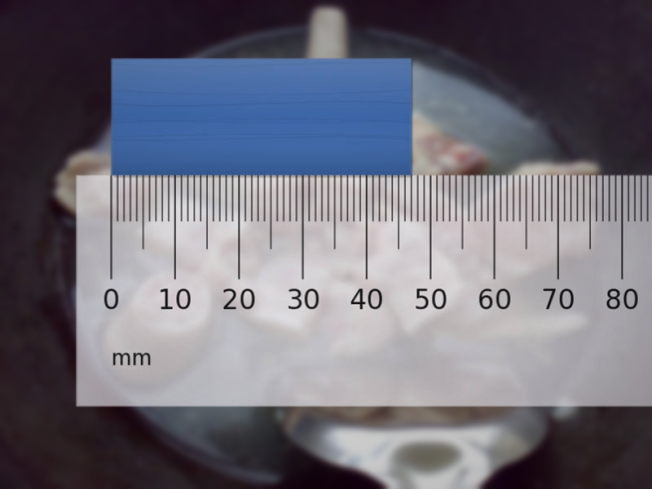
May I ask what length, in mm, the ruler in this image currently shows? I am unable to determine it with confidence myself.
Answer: 47 mm
